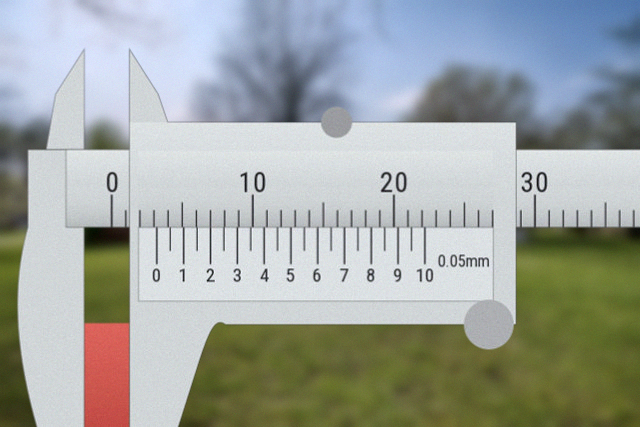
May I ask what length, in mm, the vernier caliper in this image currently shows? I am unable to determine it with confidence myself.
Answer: 3.2 mm
